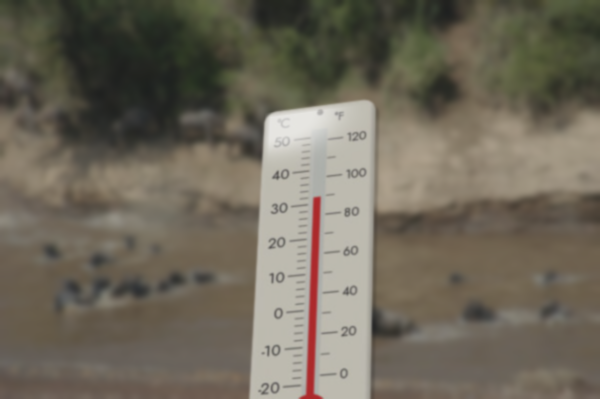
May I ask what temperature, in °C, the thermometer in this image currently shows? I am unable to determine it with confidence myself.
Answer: 32 °C
